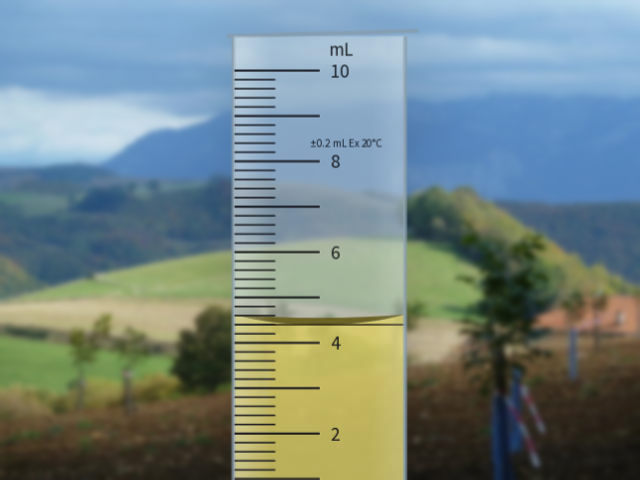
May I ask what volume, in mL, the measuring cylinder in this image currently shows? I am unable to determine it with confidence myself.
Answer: 4.4 mL
